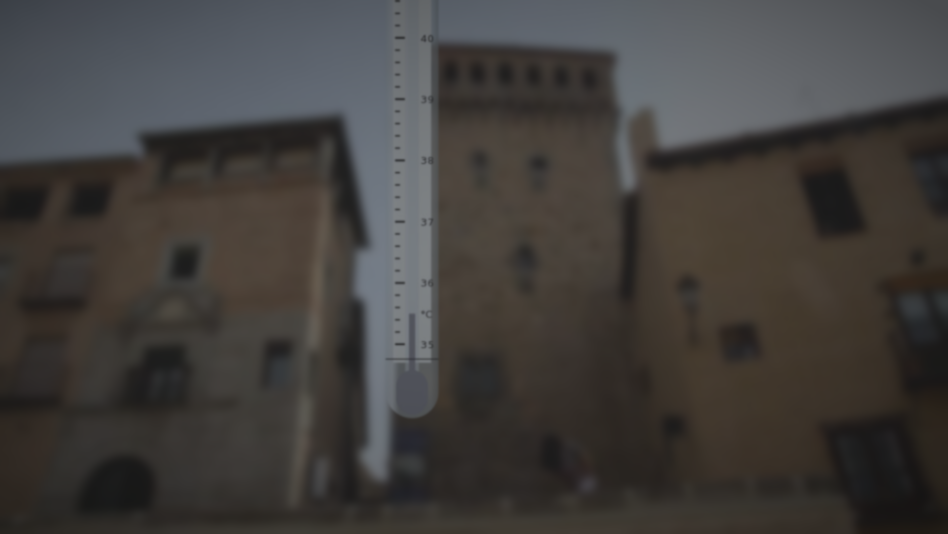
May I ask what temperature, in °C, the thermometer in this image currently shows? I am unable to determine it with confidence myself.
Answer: 35.5 °C
